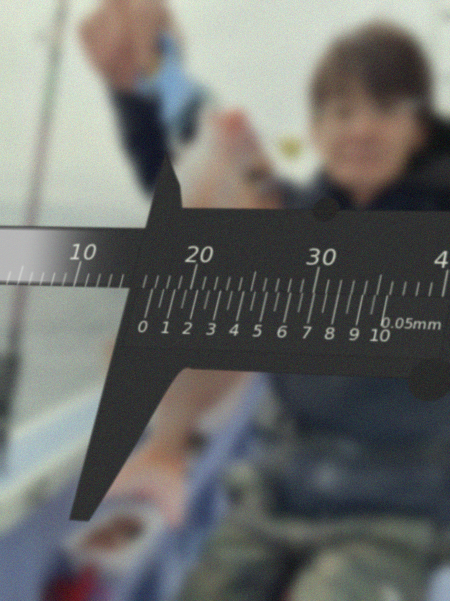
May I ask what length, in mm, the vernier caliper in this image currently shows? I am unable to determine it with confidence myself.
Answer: 16.8 mm
